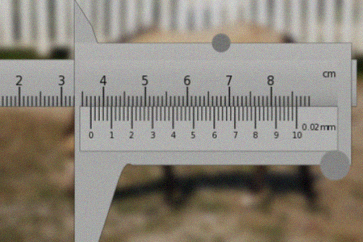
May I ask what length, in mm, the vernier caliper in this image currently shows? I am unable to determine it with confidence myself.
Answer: 37.0 mm
